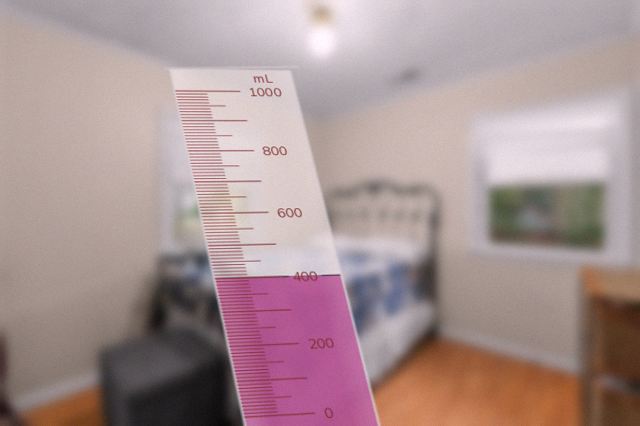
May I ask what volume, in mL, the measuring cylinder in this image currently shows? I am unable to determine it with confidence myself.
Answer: 400 mL
